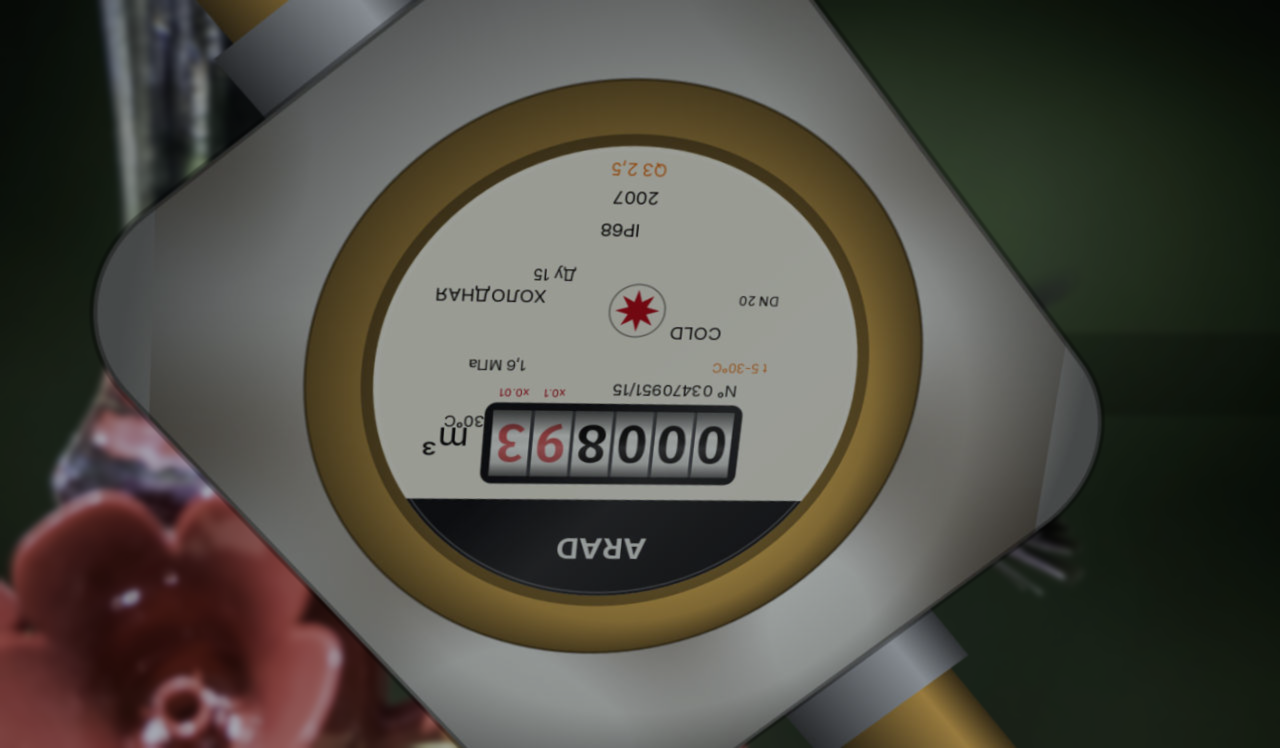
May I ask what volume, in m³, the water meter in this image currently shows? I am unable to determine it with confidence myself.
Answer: 8.93 m³
